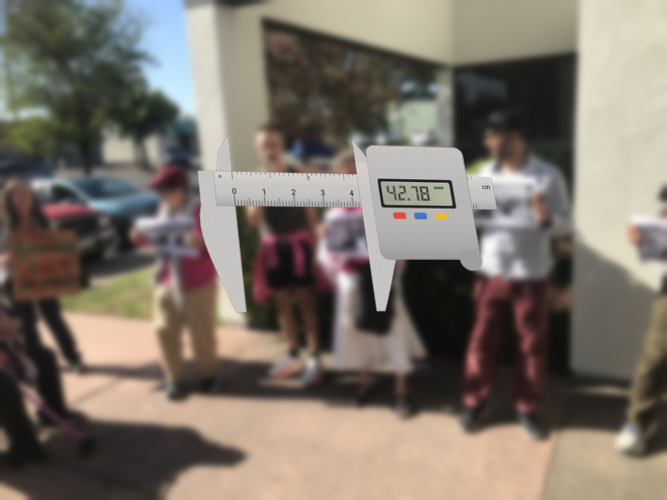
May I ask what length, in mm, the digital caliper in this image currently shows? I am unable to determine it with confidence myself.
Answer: 42.78 mm
